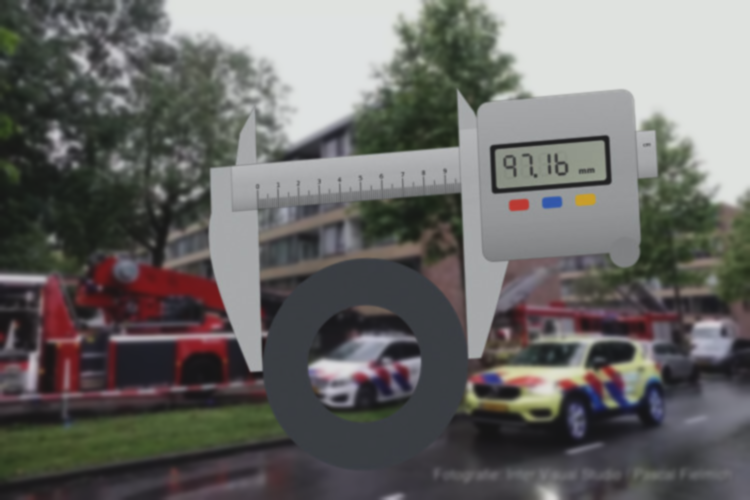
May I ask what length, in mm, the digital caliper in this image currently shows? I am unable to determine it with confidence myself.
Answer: 97.16 mm
